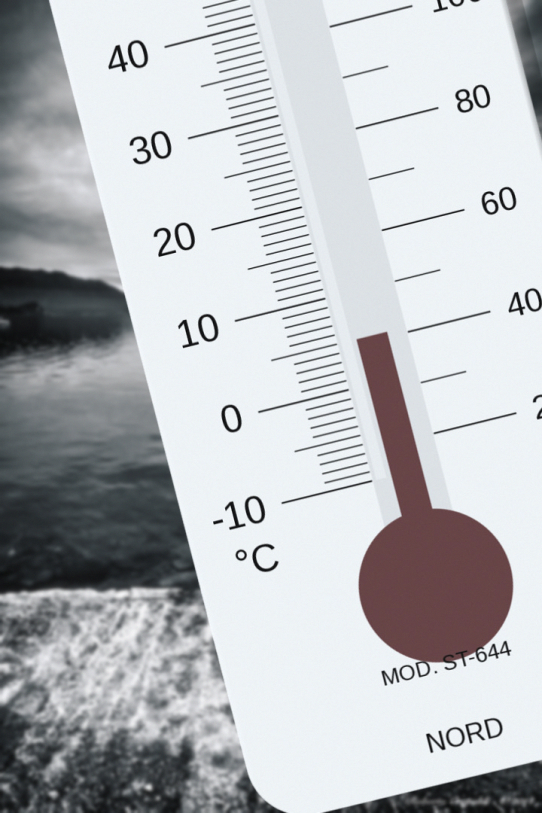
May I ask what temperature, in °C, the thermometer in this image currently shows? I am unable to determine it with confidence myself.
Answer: 5 °C
